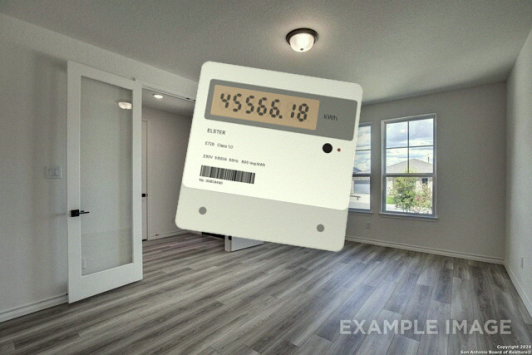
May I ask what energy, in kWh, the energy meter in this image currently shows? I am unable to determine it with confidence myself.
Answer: 45566.18 kWh
